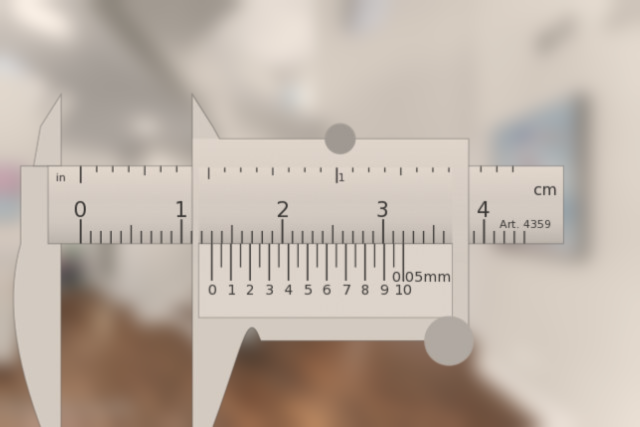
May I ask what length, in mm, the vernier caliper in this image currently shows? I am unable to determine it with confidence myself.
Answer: 13.0 mm
